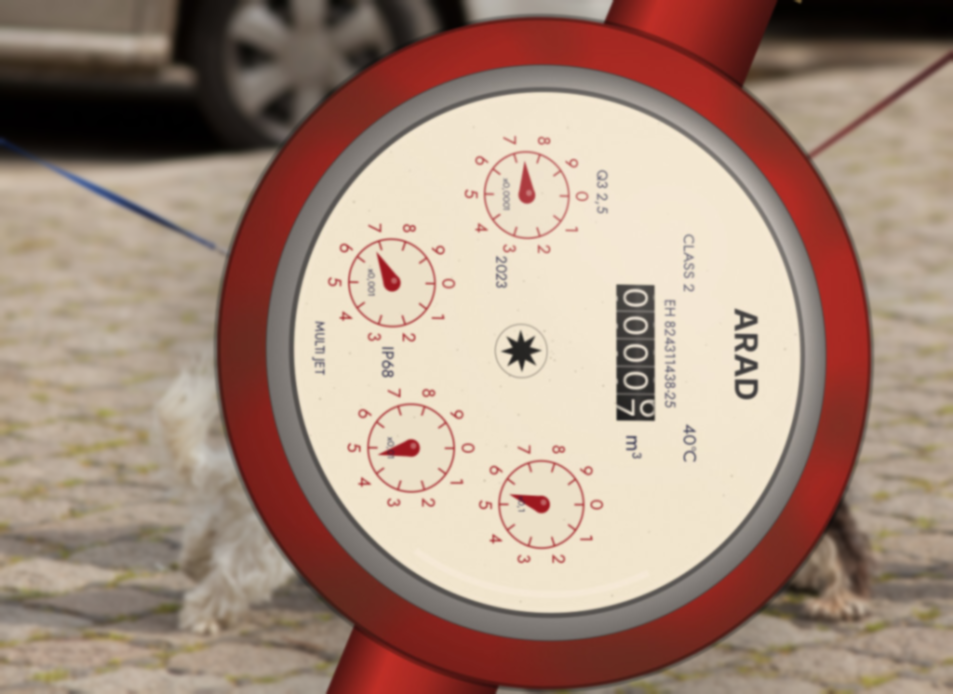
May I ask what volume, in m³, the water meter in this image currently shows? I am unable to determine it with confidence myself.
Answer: 6.5467 m³
